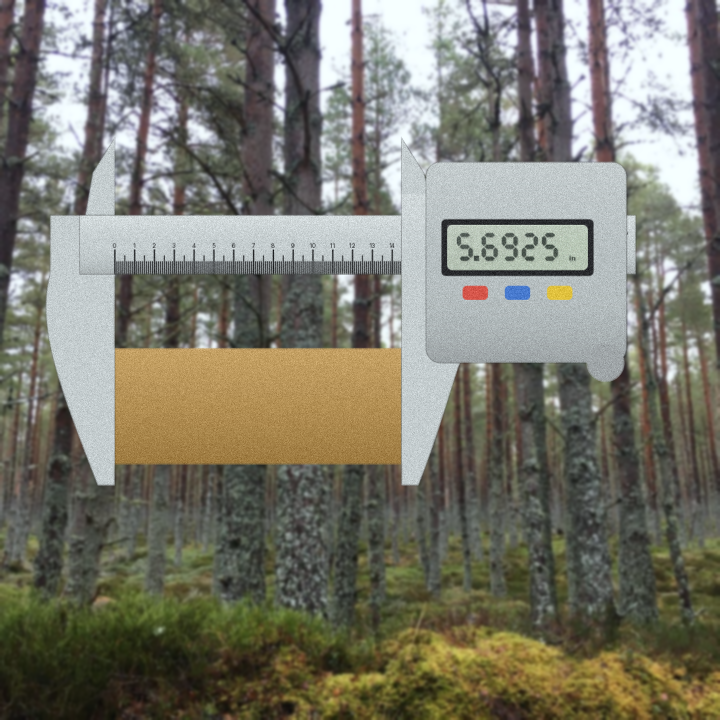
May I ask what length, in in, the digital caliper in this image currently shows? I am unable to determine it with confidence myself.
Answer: 5.6925 in
